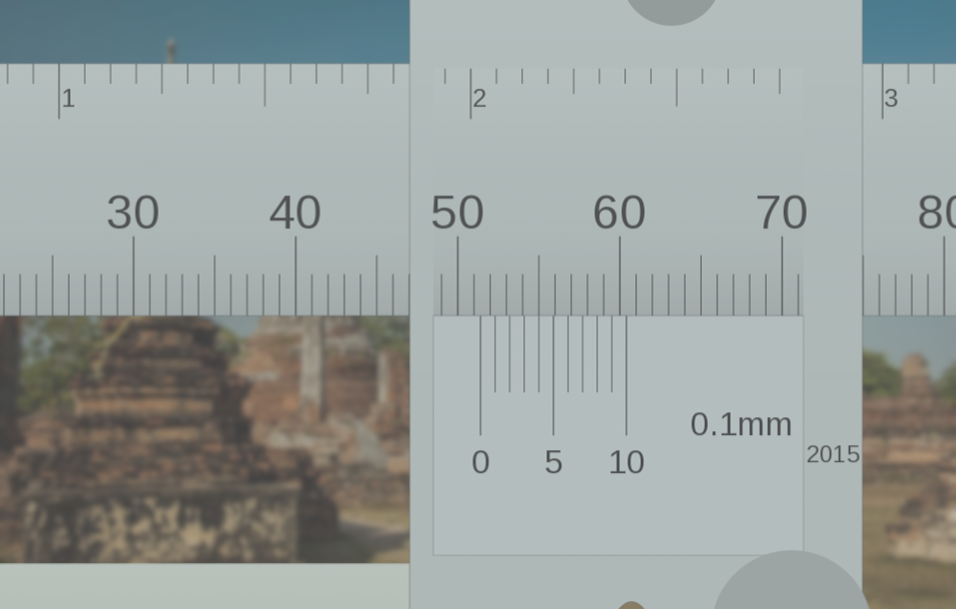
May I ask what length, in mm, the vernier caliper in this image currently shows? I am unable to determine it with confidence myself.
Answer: 51.4 mm
